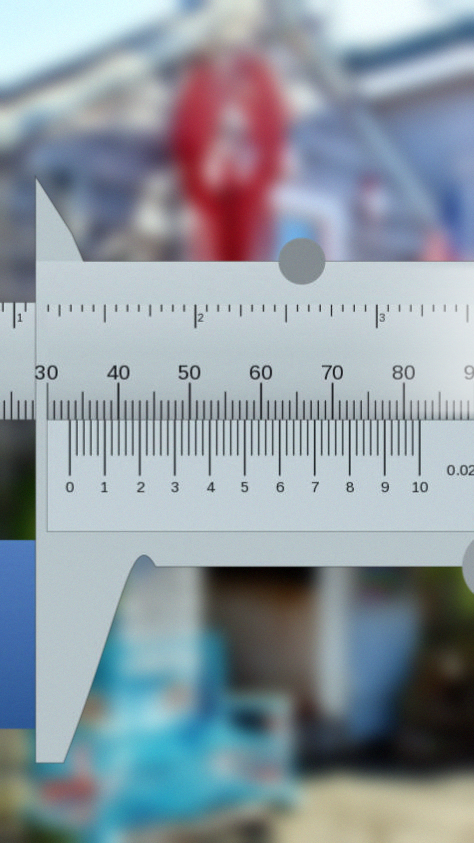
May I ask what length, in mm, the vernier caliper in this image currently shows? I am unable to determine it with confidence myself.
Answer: 33.2 mm
